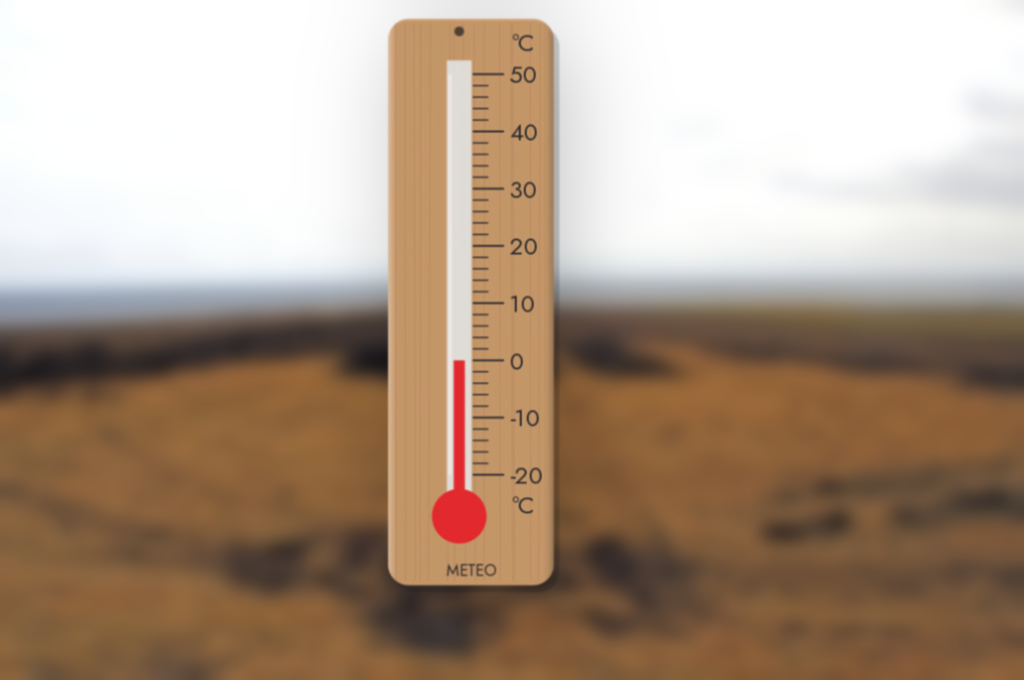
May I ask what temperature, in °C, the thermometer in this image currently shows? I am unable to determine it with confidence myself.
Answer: 0 °C
